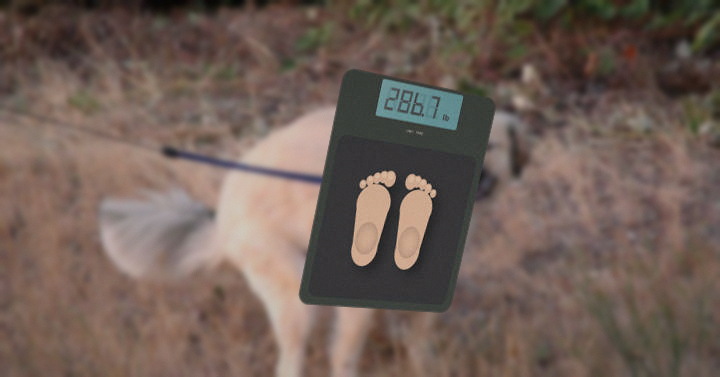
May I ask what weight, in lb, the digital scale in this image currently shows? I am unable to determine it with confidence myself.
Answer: 286.7 lb
